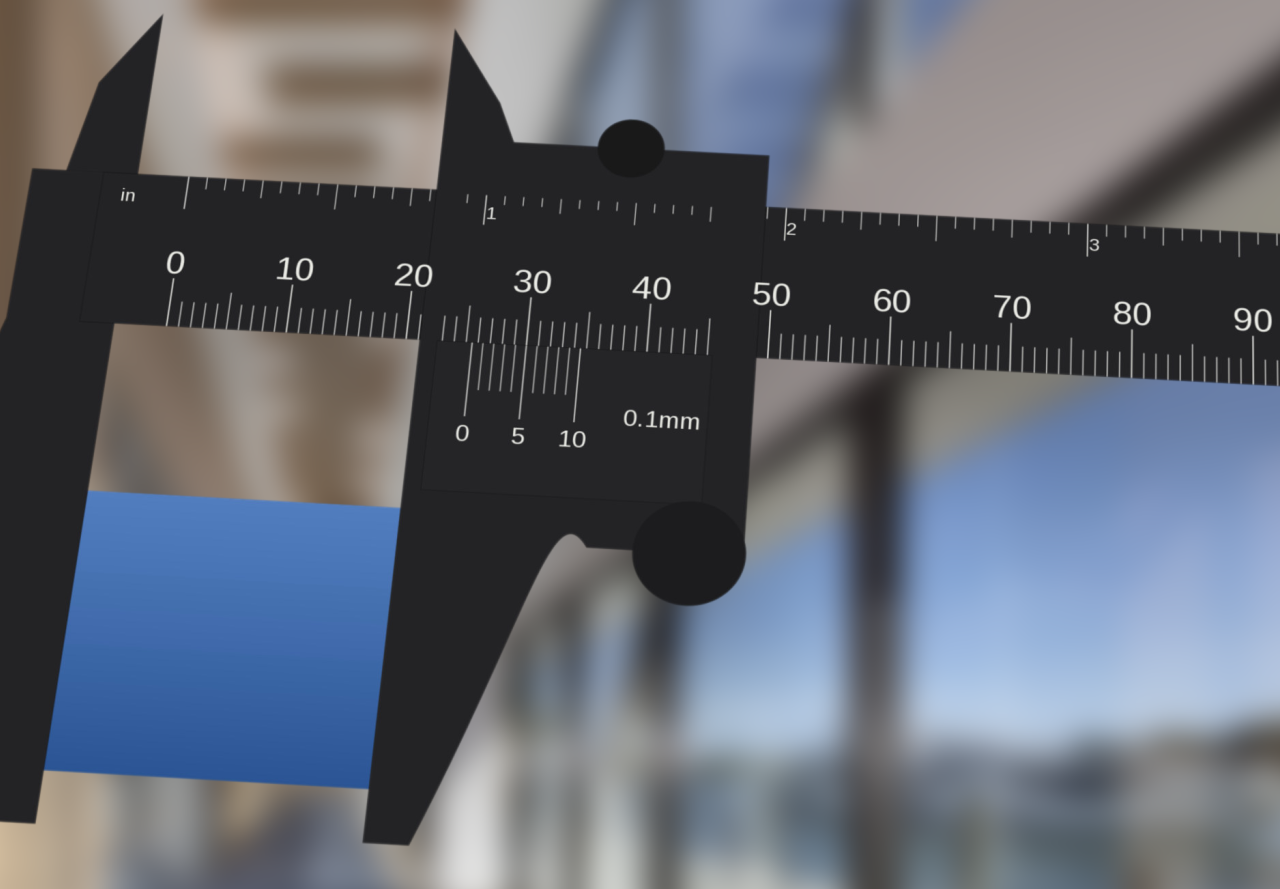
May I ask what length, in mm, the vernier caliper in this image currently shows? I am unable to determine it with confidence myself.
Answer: 25.5 mm
